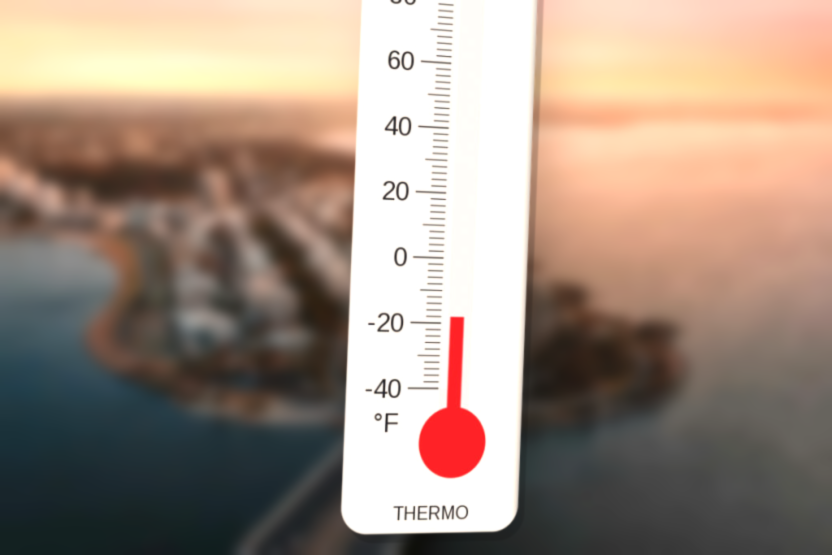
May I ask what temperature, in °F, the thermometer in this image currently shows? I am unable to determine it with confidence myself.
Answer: -18 °F
